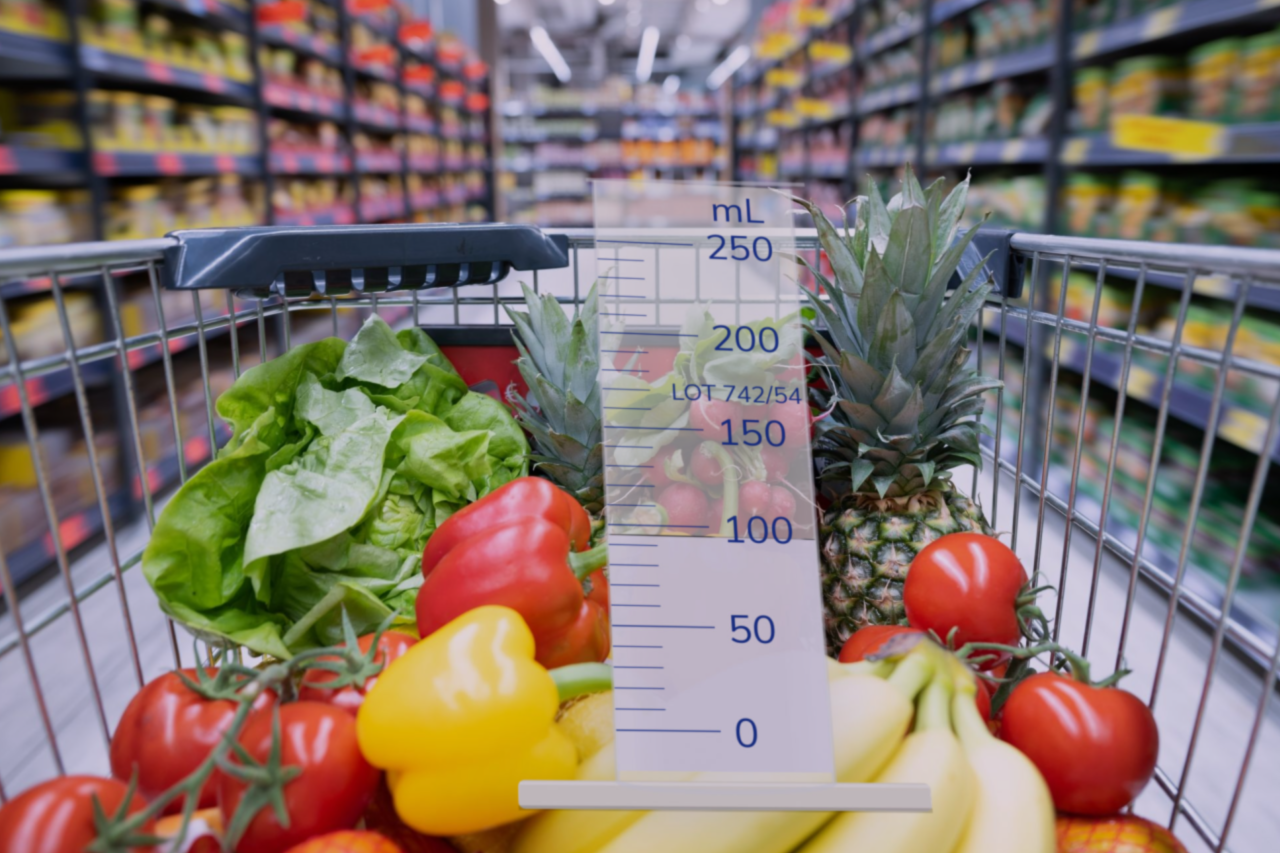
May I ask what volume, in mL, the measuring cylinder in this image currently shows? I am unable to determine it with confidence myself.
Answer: 95 mL
